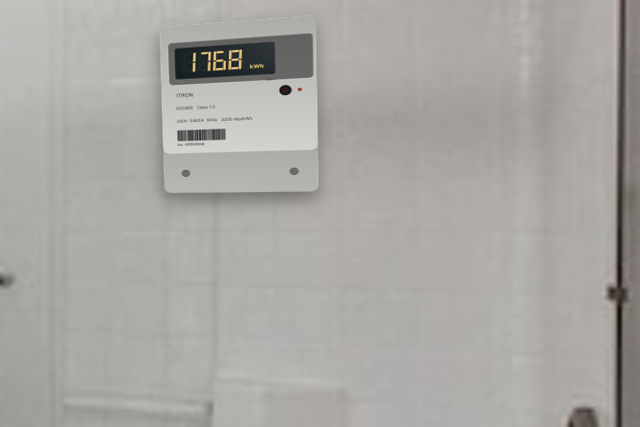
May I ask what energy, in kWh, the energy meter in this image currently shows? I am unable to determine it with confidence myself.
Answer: 1768 kWh
